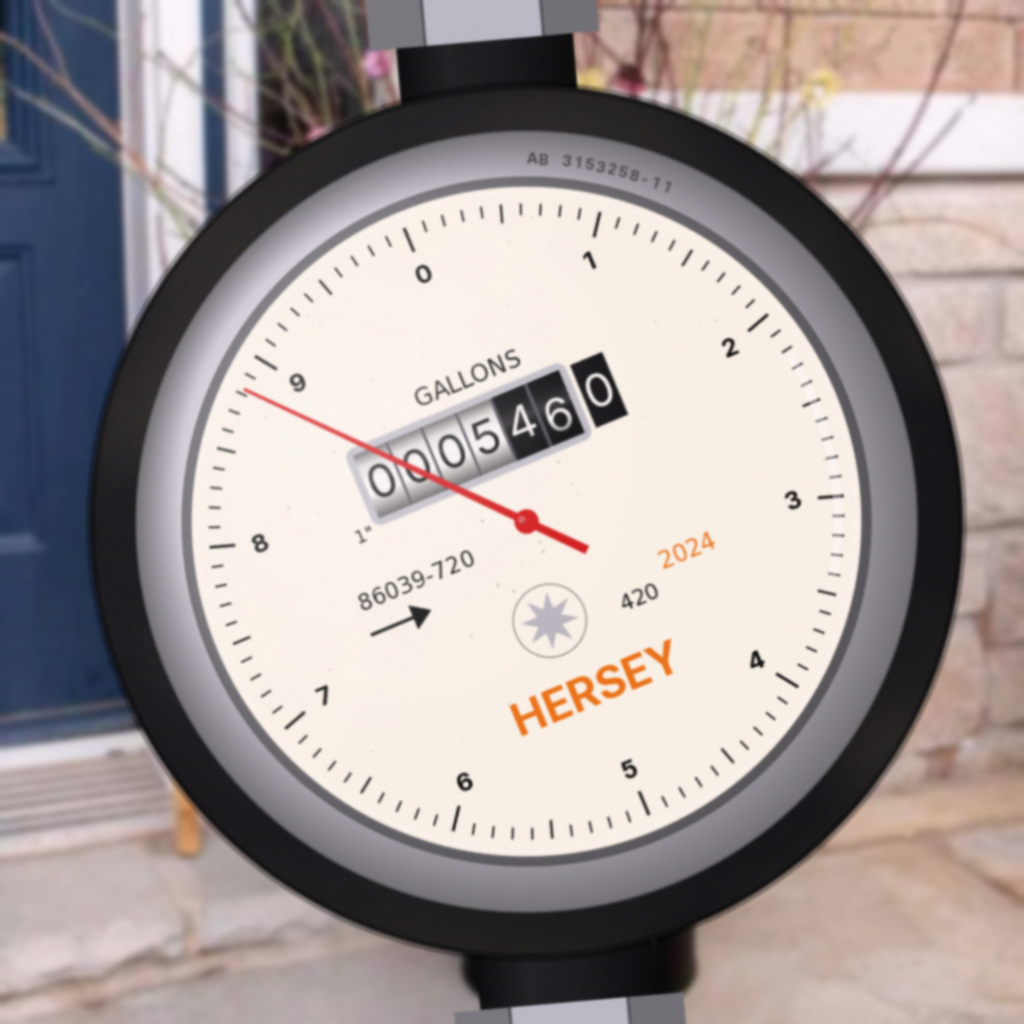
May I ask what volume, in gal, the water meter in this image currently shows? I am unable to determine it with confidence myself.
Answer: 5458.8 gal
